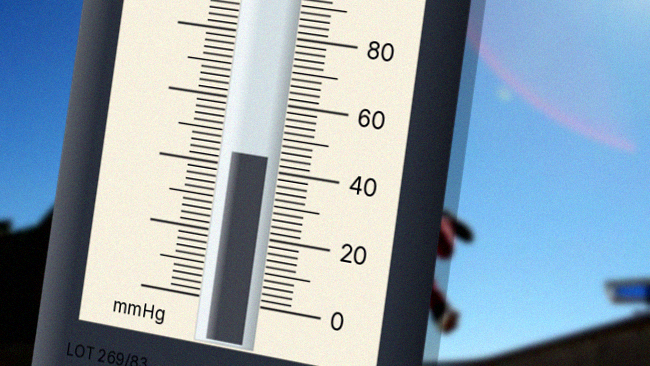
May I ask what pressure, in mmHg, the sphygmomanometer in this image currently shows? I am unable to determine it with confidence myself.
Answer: 44 mmHg
